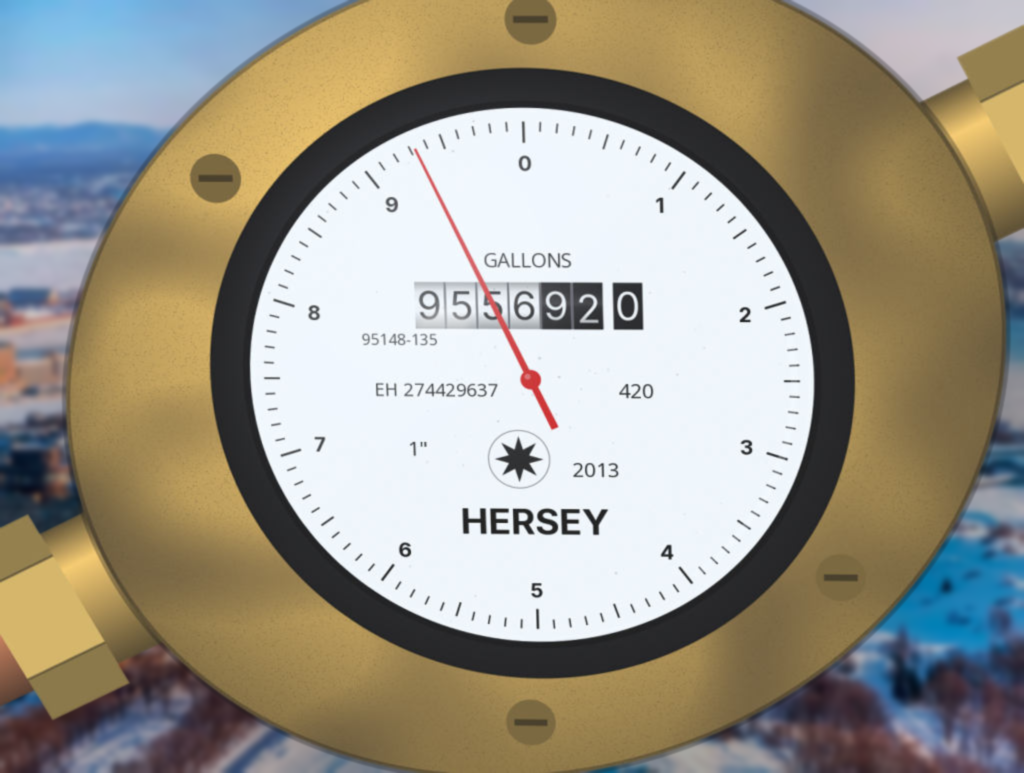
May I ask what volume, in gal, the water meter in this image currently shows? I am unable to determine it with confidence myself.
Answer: 9556919.3 gal
